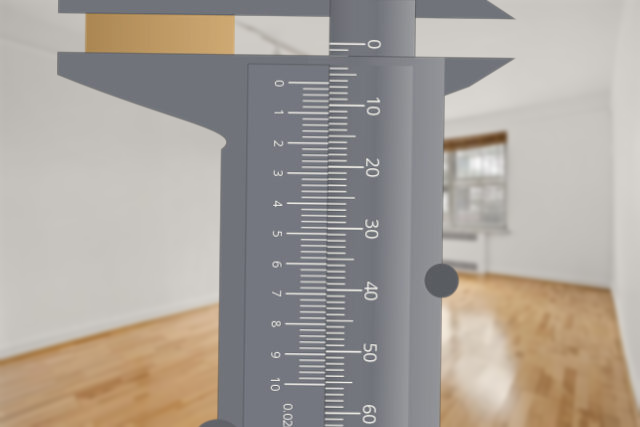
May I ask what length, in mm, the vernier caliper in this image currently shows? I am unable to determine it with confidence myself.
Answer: 6.4 mm
